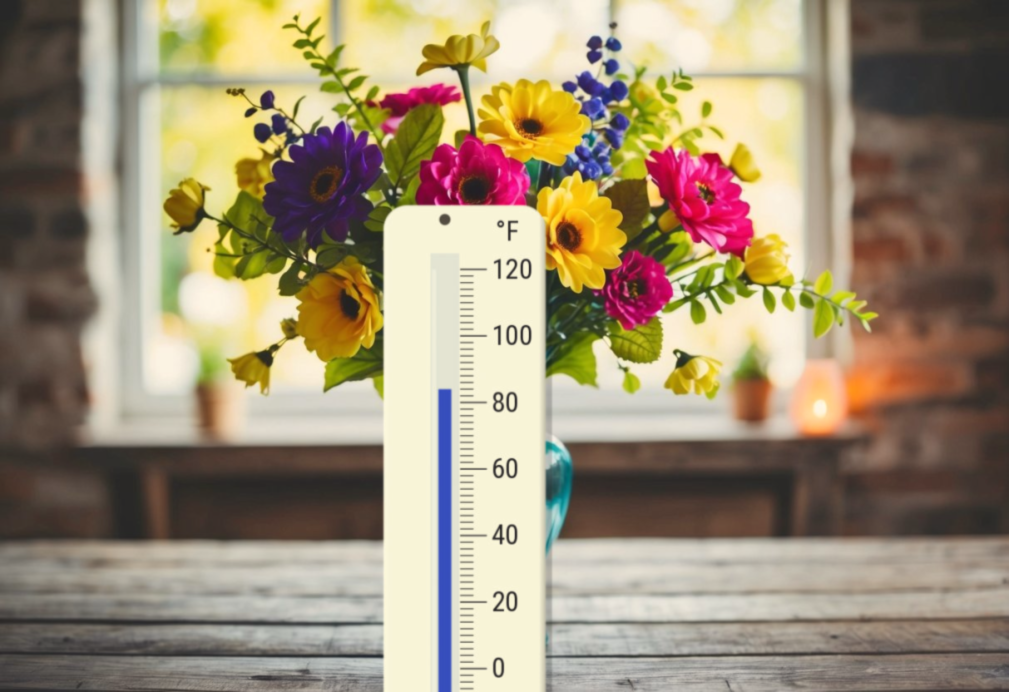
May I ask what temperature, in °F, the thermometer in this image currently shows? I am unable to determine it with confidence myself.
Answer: 84 °F
